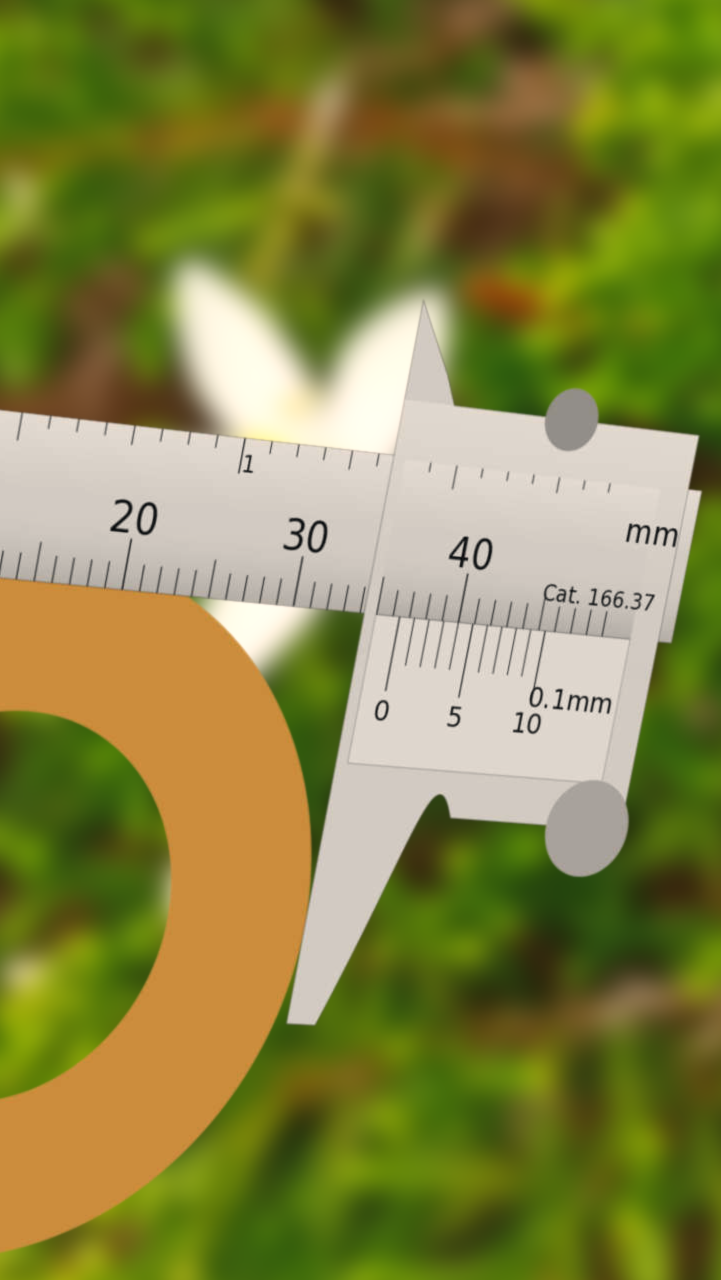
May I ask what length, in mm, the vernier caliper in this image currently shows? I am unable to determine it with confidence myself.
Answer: 36.4 mm
